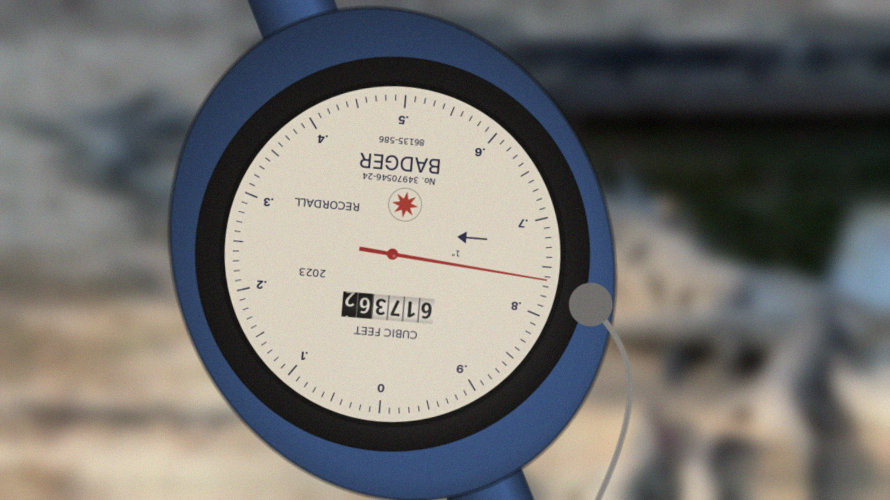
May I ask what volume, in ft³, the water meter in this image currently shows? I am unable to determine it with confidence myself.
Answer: 617361.76 ft³
